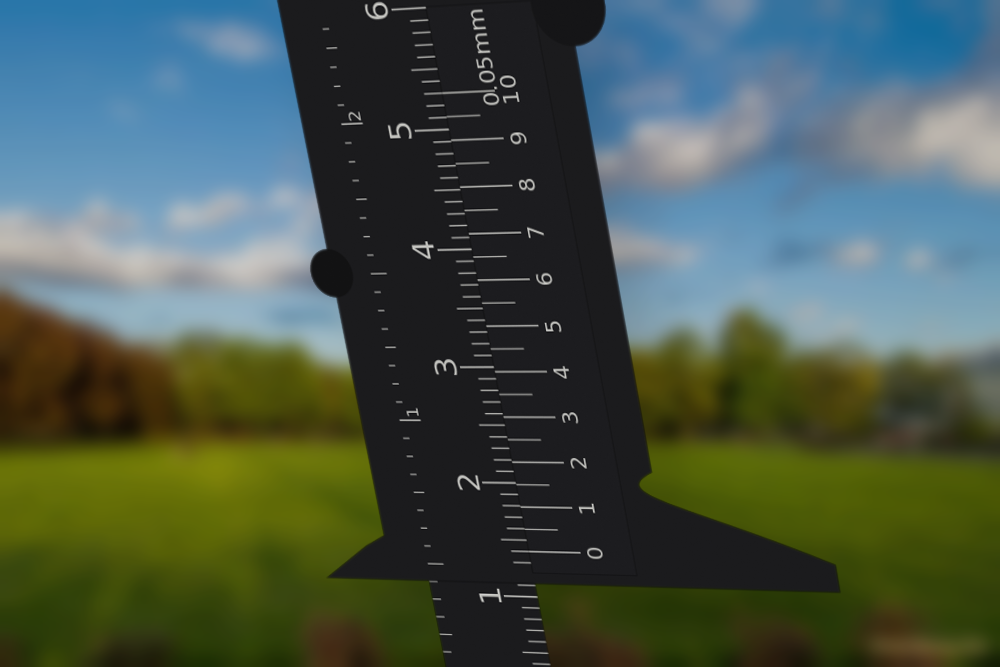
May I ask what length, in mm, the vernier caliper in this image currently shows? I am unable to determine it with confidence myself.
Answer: 14.0 mm
